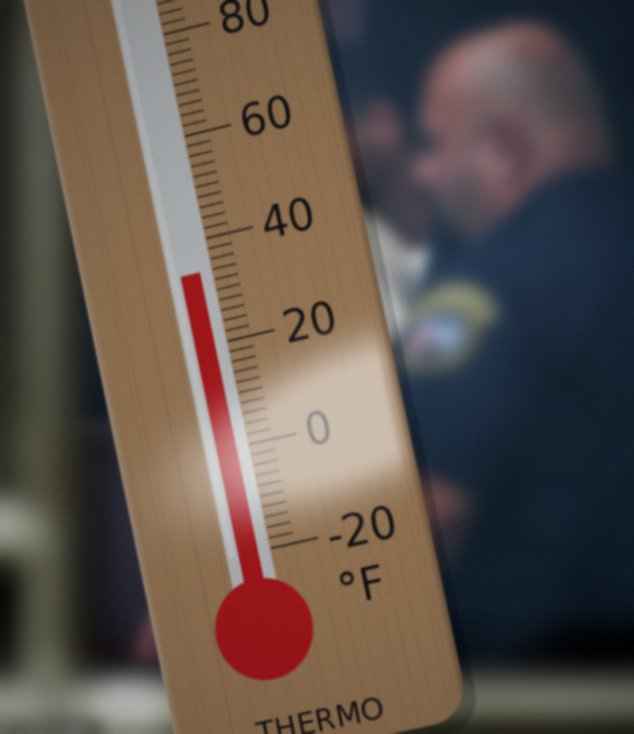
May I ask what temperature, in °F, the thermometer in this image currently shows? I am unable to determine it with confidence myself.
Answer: 34 °F
